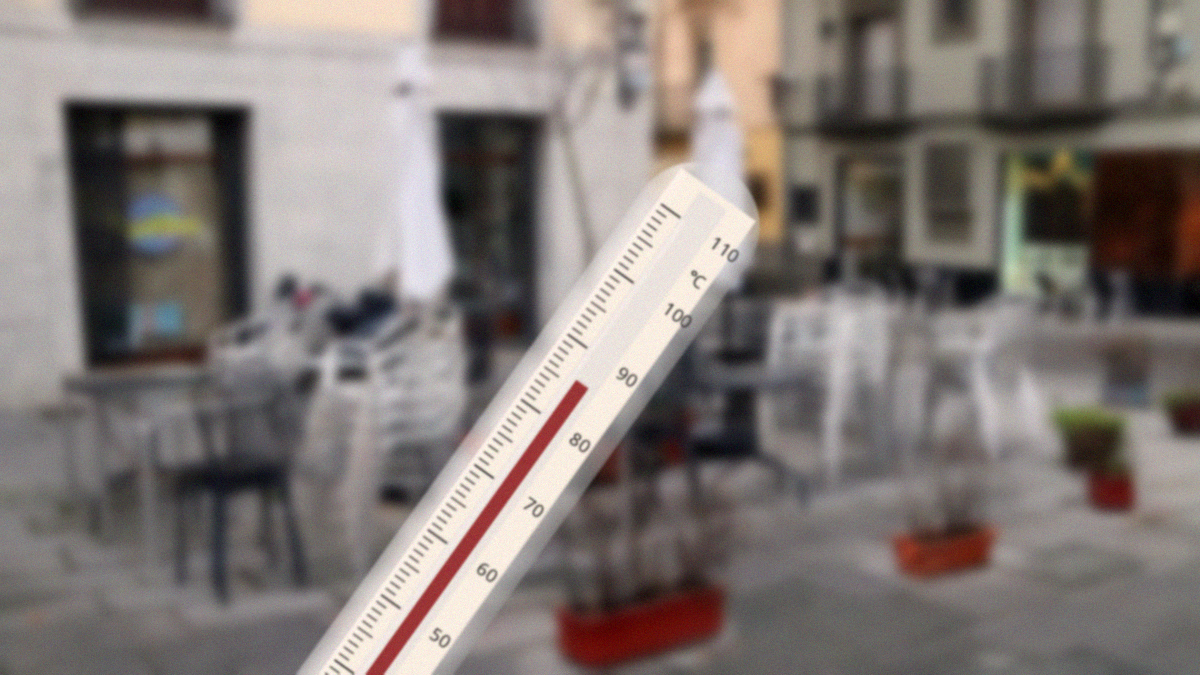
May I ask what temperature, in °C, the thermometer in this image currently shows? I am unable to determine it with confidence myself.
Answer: 86 °C
